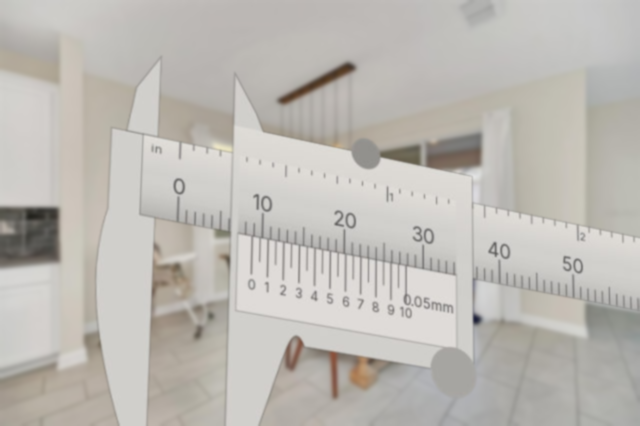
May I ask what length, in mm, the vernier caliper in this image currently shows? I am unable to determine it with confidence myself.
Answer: 8.8 mm
